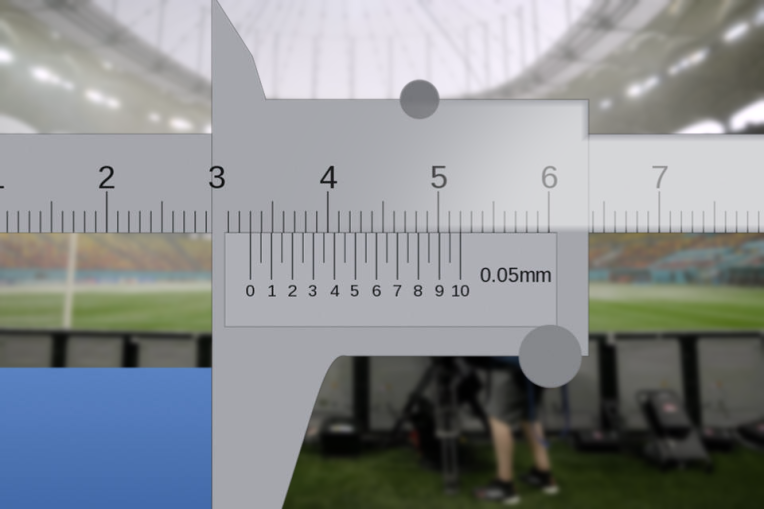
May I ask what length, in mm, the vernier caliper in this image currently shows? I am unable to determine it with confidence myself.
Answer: 33.0 mm
